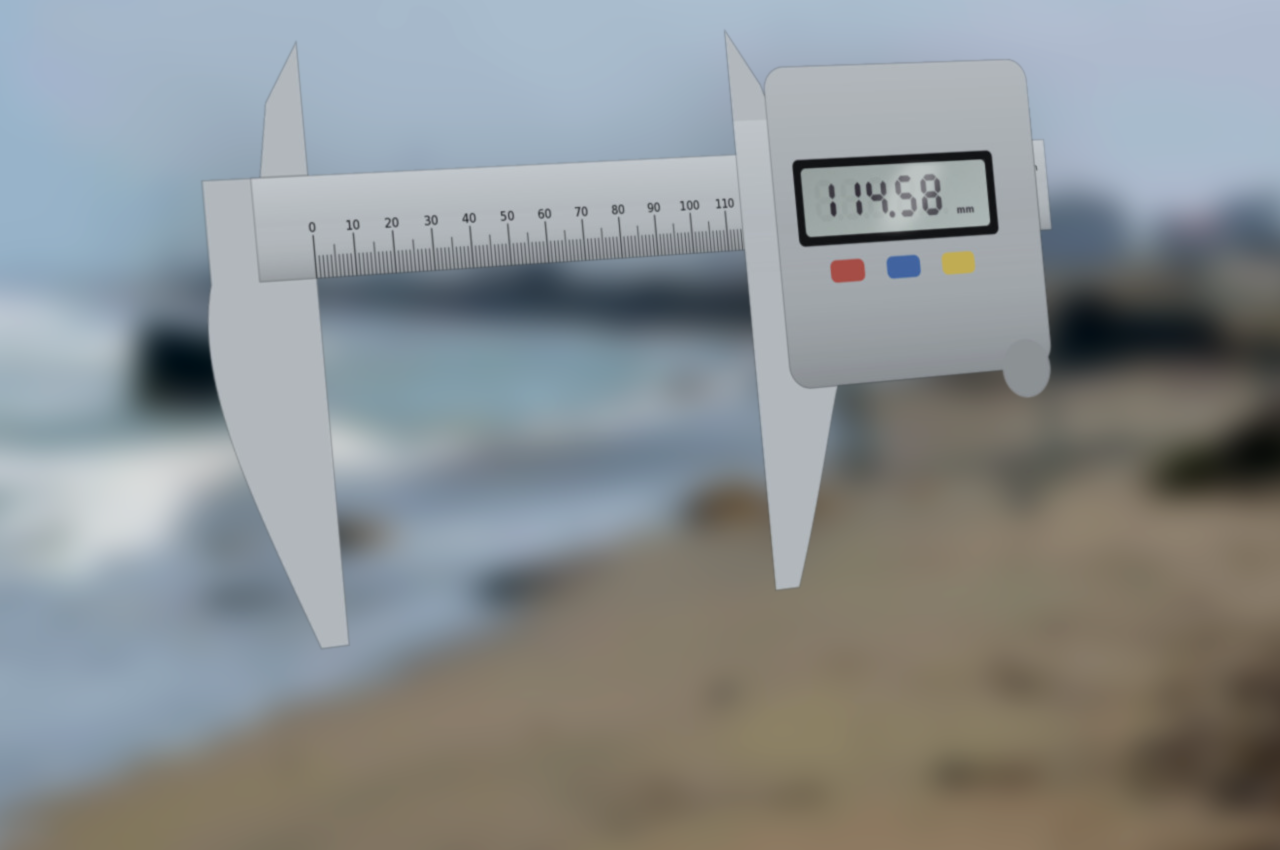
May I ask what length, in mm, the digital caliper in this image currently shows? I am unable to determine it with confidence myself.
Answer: 114.58 mm
